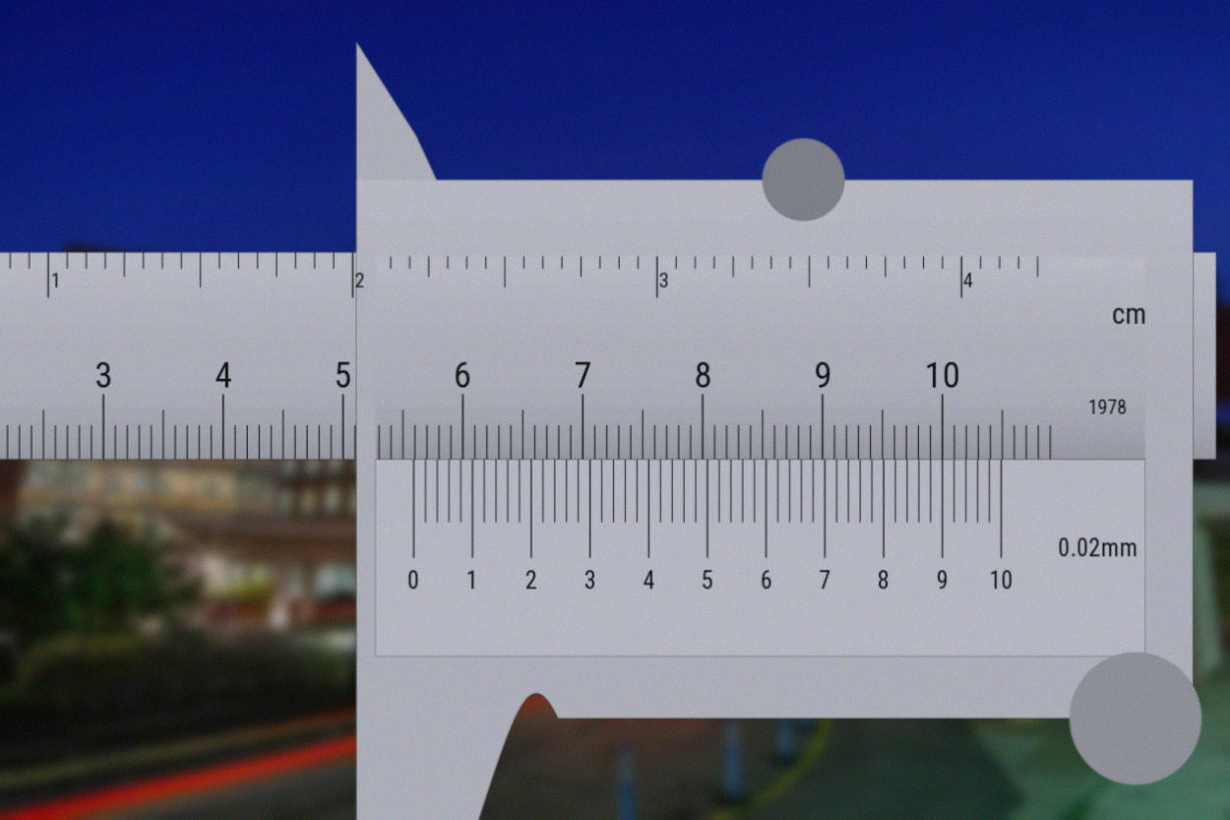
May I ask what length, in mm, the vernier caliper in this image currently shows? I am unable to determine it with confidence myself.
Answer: 55.9 mm
